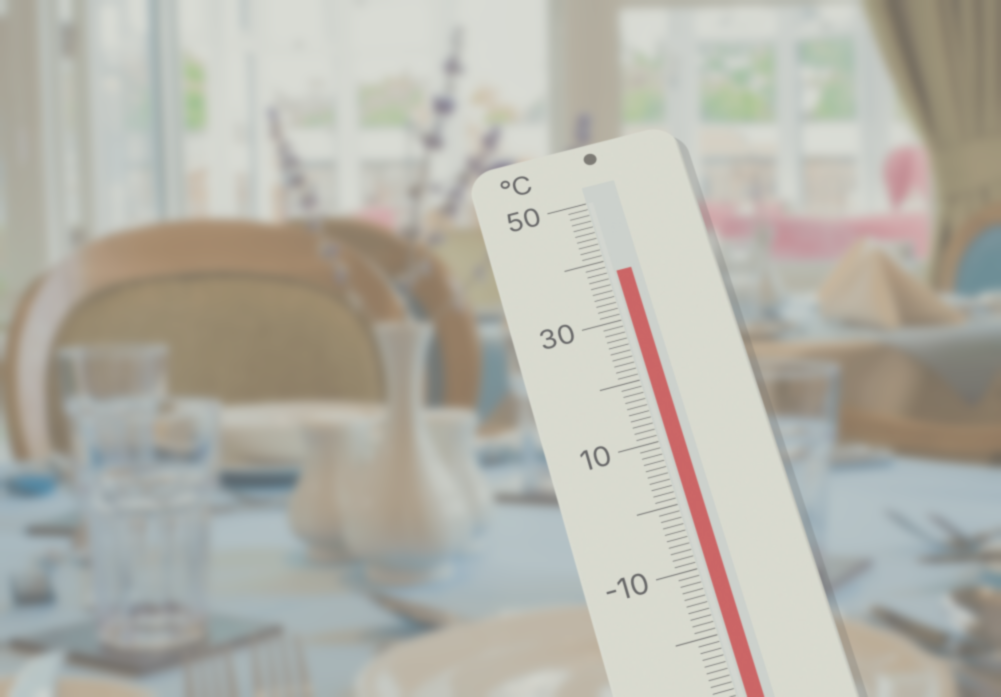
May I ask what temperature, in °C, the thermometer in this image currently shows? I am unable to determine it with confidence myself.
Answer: 38 °C
